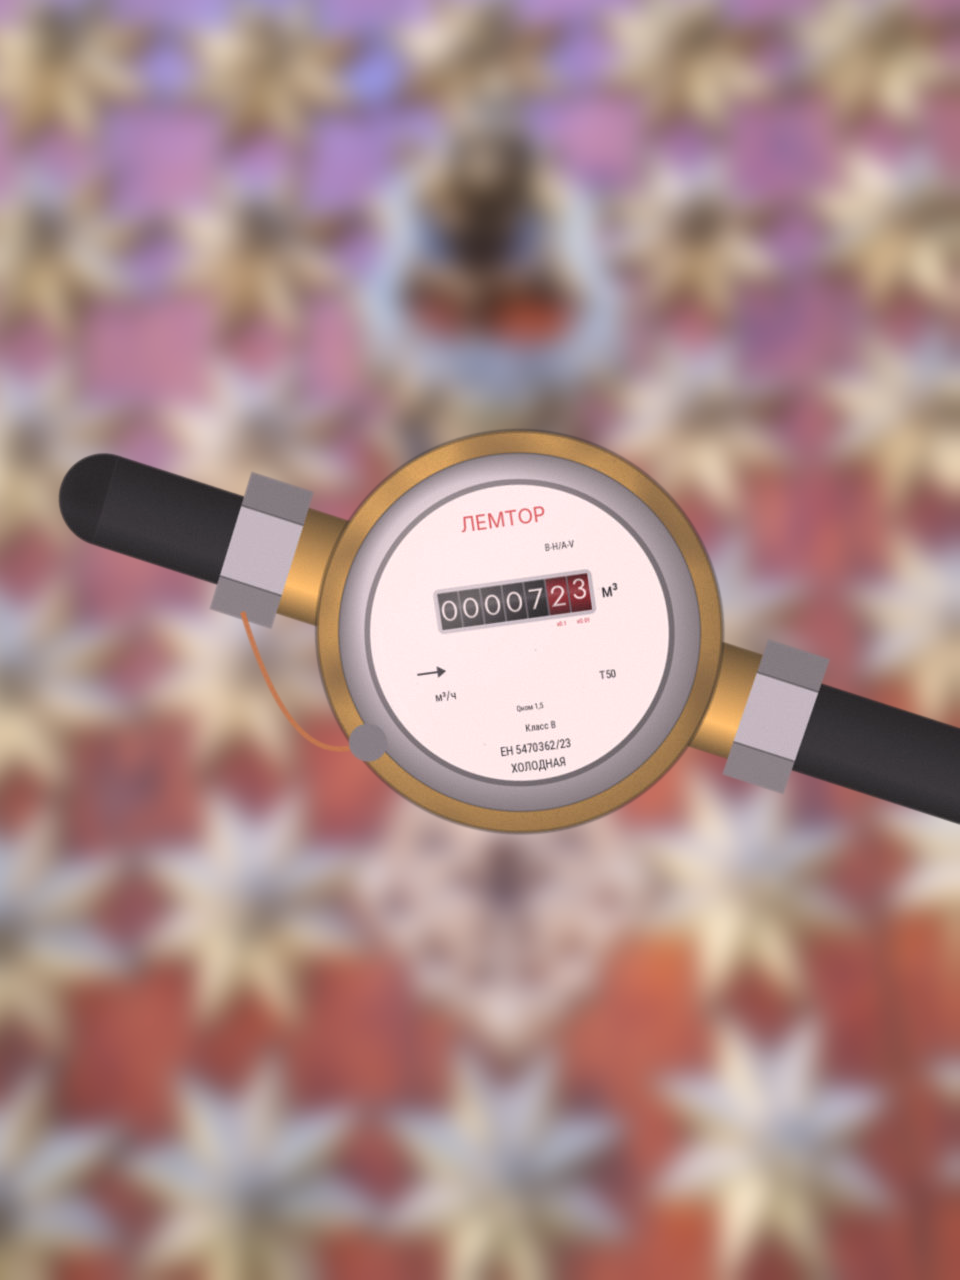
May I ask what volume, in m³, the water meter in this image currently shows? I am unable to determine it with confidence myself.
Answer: 7.23 m³
